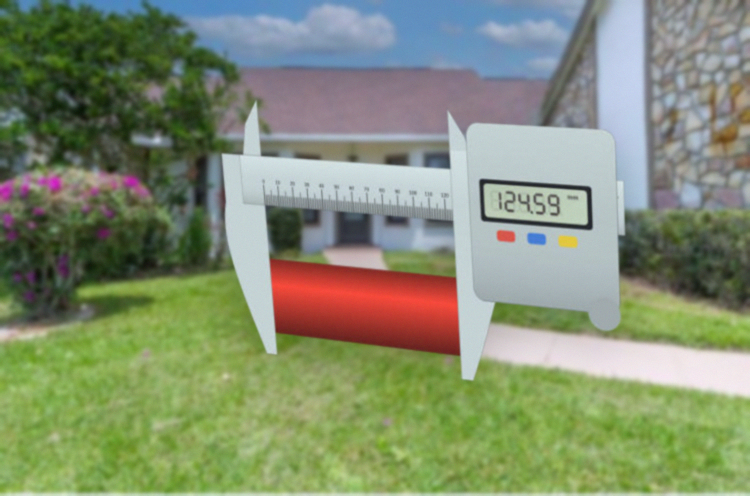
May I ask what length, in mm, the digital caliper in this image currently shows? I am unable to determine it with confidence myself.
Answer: 124.59 mm
